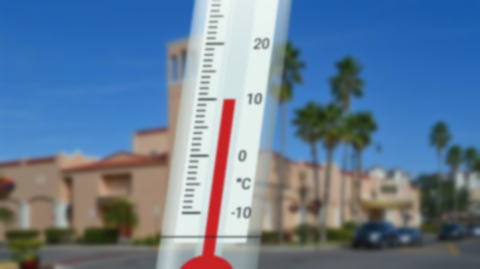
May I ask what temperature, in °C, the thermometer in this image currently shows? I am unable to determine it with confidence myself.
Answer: 10 °C
